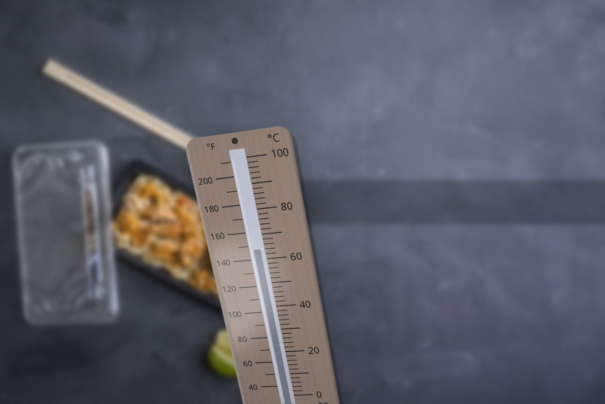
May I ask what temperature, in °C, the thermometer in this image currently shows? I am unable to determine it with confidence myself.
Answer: 64 °C
